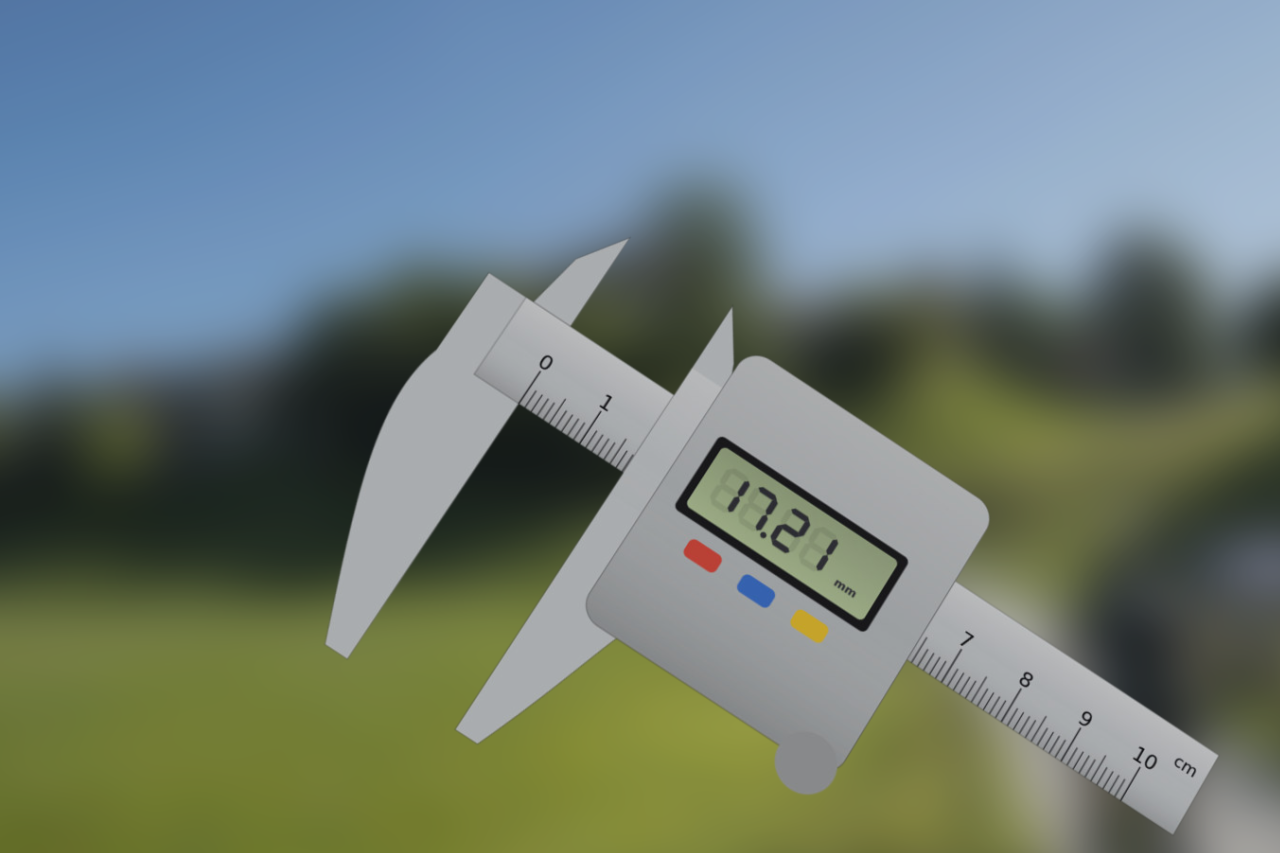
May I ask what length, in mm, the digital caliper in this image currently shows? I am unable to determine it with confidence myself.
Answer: 17.21 mm
